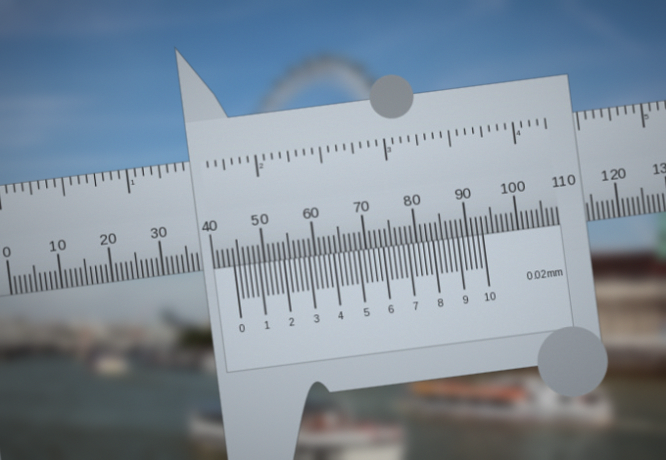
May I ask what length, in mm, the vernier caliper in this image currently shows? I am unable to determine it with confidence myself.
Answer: 44.0 mm
